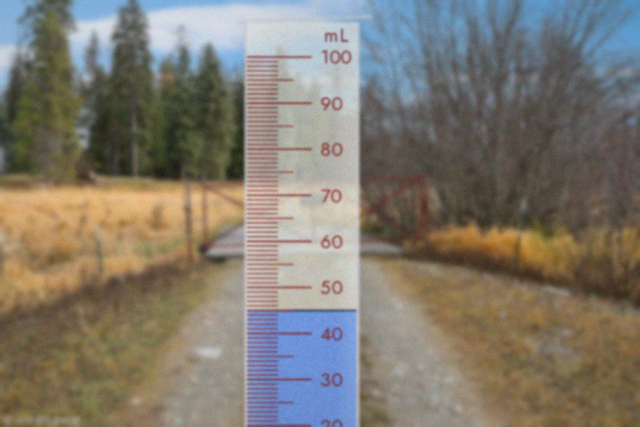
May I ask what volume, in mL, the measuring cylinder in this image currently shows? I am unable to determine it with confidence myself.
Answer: 45 mL
